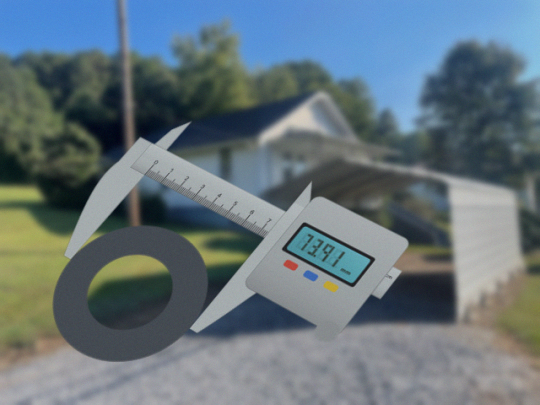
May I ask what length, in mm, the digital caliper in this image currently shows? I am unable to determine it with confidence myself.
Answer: 73.91 mm
